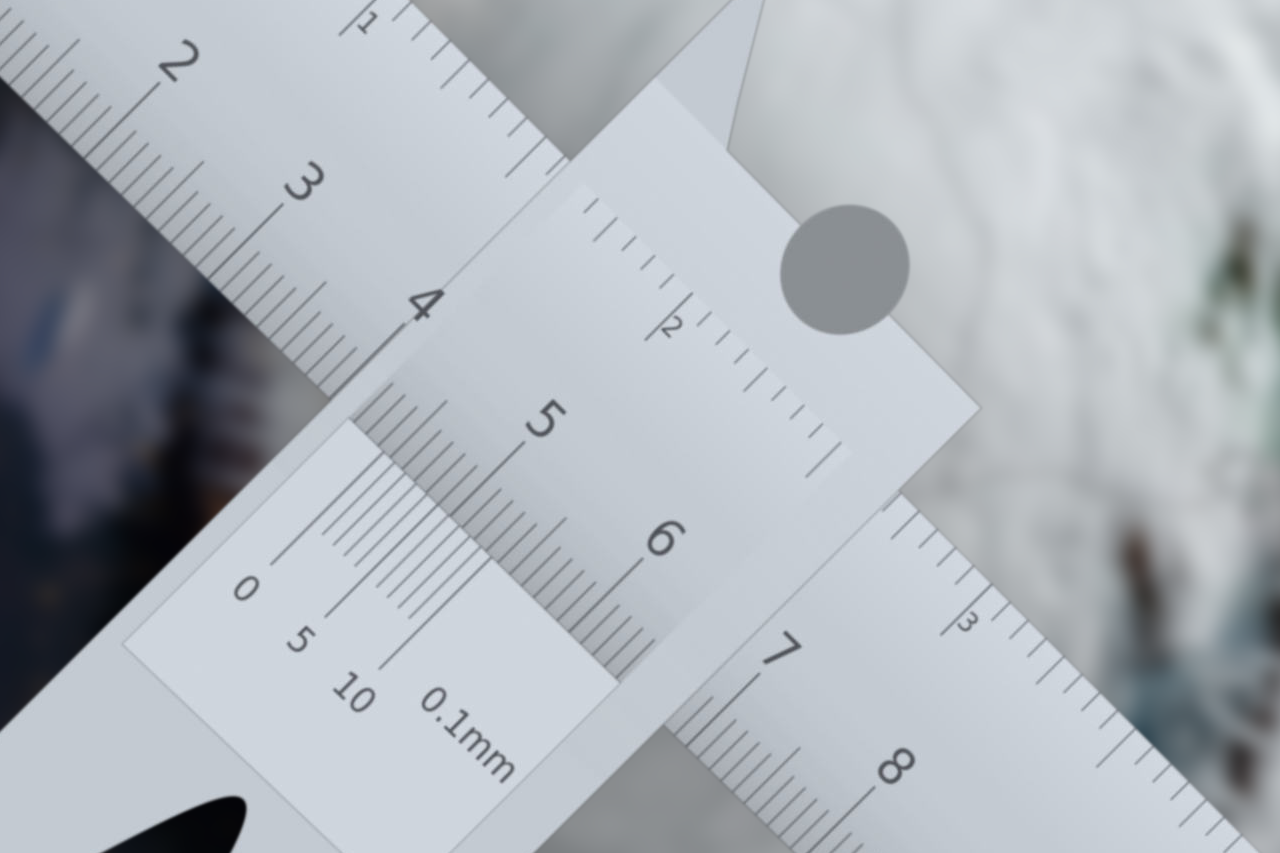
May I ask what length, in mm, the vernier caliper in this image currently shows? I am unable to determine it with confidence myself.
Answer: 44.5 mm
